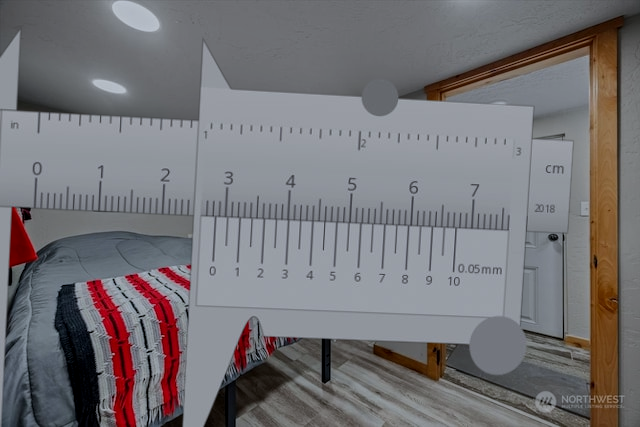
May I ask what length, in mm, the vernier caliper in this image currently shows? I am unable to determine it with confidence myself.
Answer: 28.4 mm
